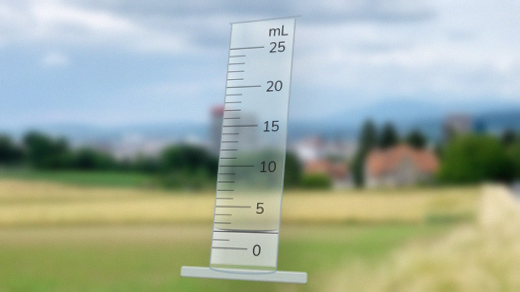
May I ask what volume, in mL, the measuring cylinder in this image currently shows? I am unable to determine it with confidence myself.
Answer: 2 mL
